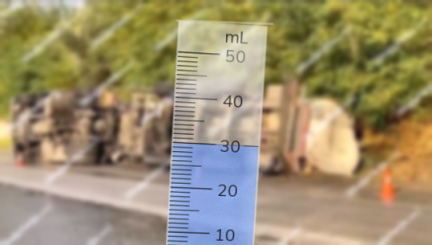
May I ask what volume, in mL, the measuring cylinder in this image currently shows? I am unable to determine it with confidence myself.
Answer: 30 mL
